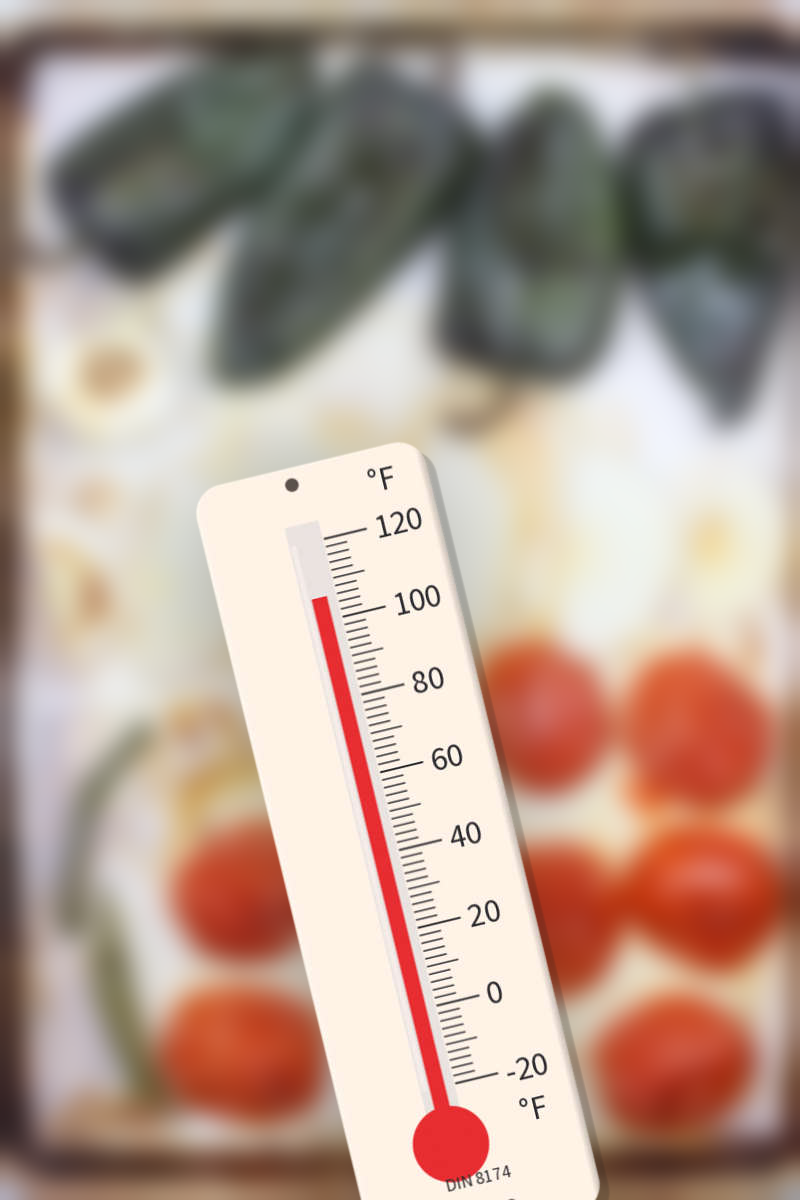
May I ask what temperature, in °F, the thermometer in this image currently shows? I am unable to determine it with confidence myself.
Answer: 106 °F
